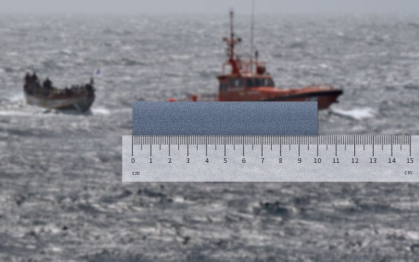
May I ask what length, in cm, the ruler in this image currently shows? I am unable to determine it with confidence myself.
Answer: 10 cm
